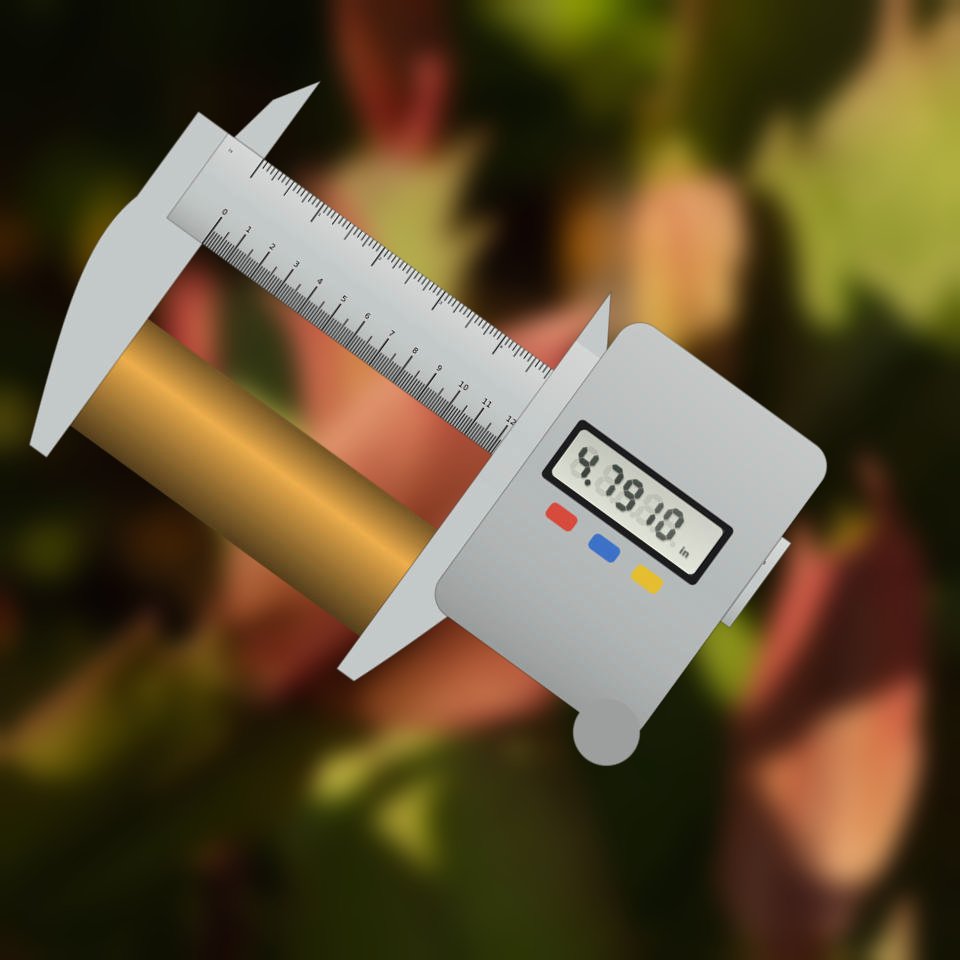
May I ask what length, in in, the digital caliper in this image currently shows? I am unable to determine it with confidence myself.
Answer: 4.7910 in
